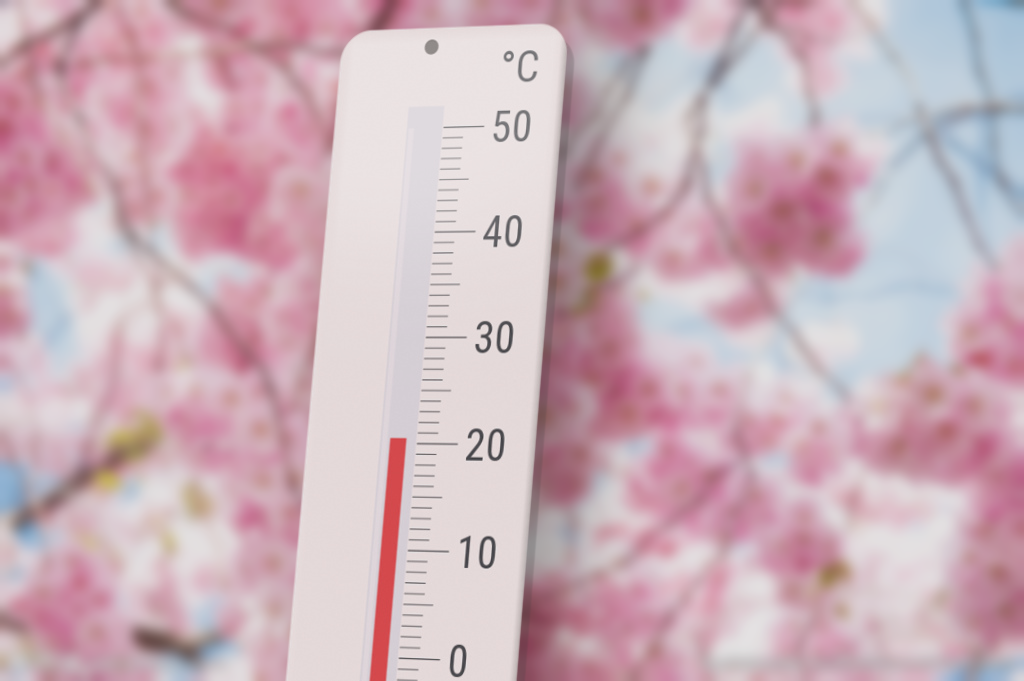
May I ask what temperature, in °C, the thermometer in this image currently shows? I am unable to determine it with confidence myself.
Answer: 20.5 °C
